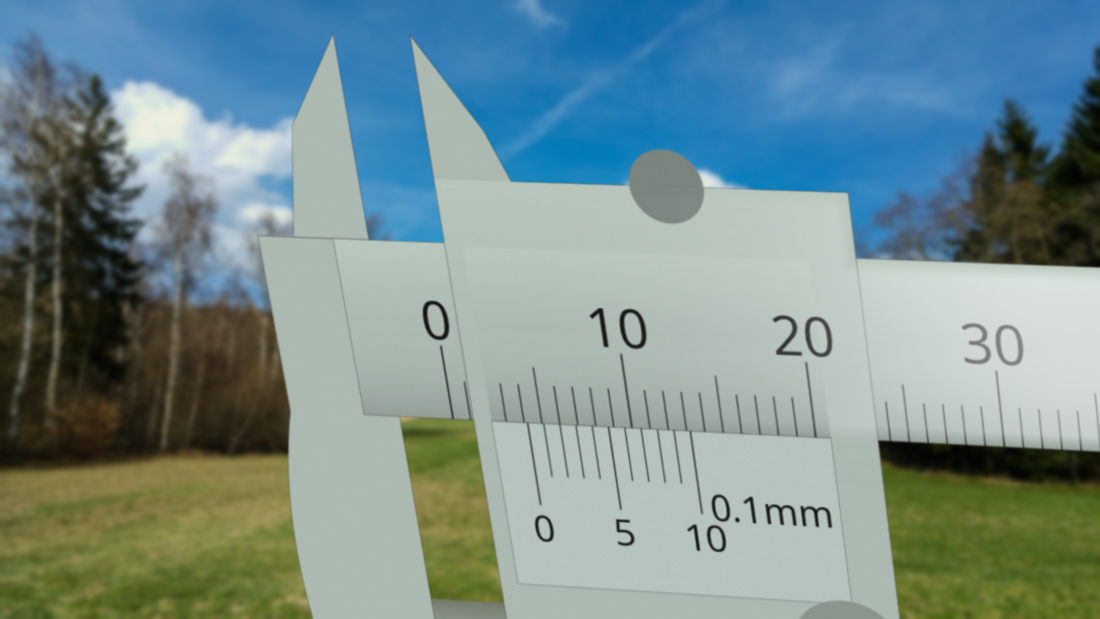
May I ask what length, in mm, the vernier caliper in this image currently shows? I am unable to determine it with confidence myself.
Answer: 4.2 mm
